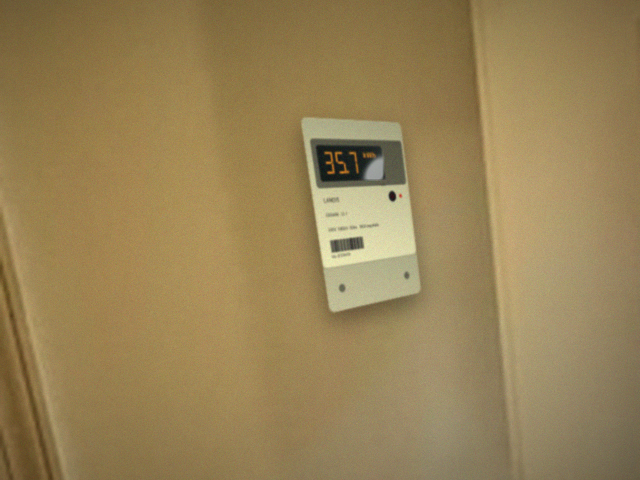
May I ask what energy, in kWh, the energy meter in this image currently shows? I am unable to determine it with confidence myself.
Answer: 35.7 kWh
